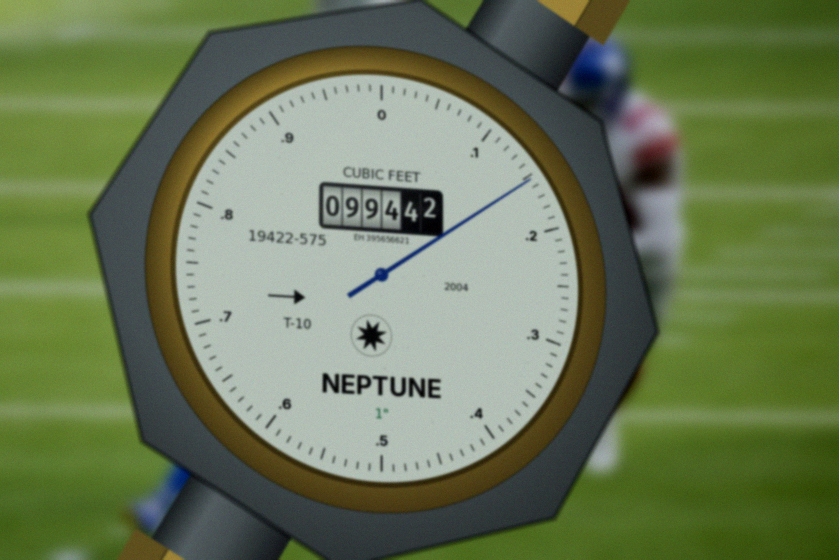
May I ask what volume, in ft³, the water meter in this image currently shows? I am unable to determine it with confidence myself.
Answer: 99442.15 ft³
